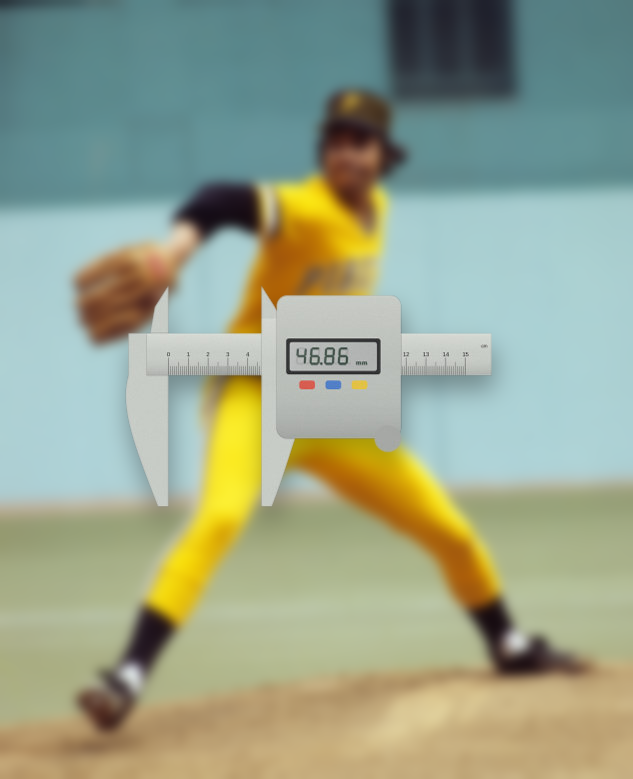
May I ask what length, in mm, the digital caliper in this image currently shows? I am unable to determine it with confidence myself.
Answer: 46.86 mm
